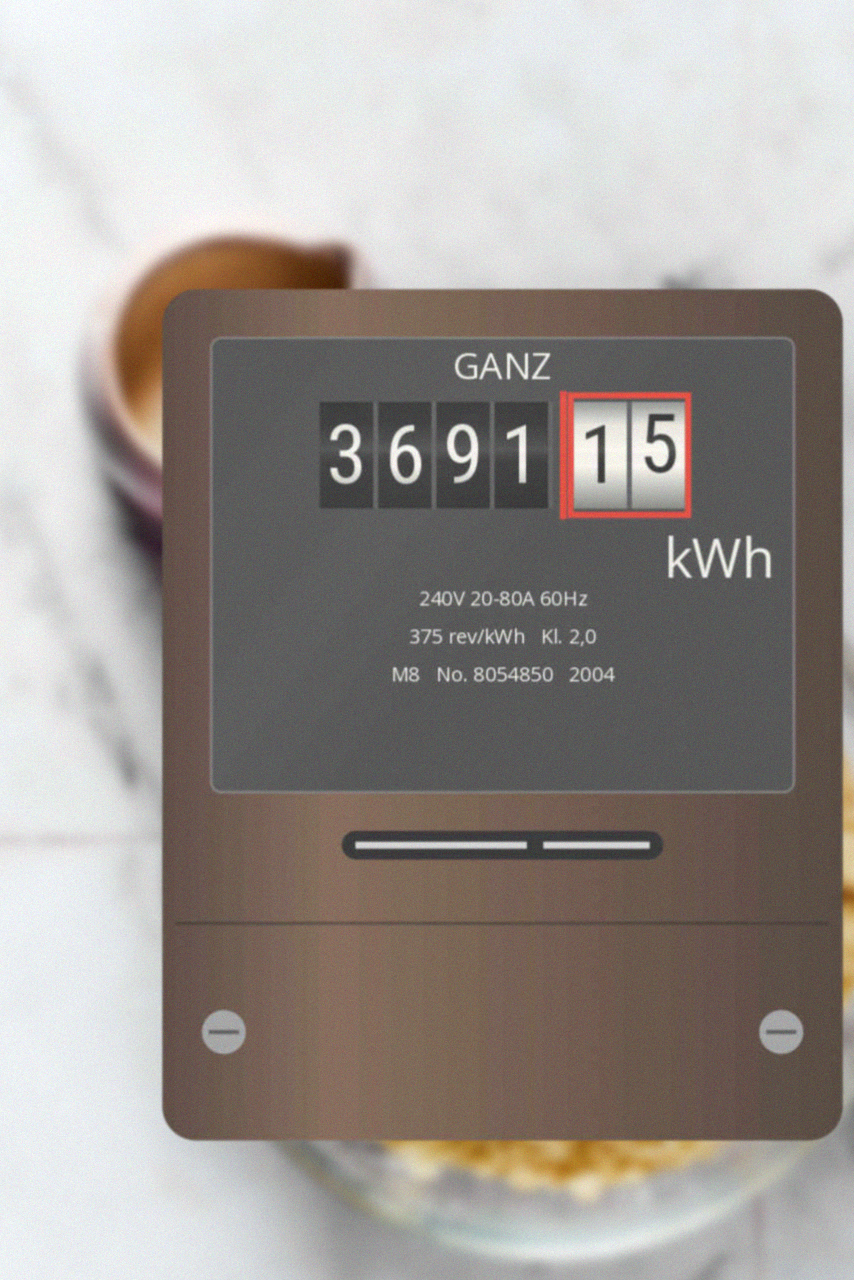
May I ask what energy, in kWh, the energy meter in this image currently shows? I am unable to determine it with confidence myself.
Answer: 3691.15 kWh
